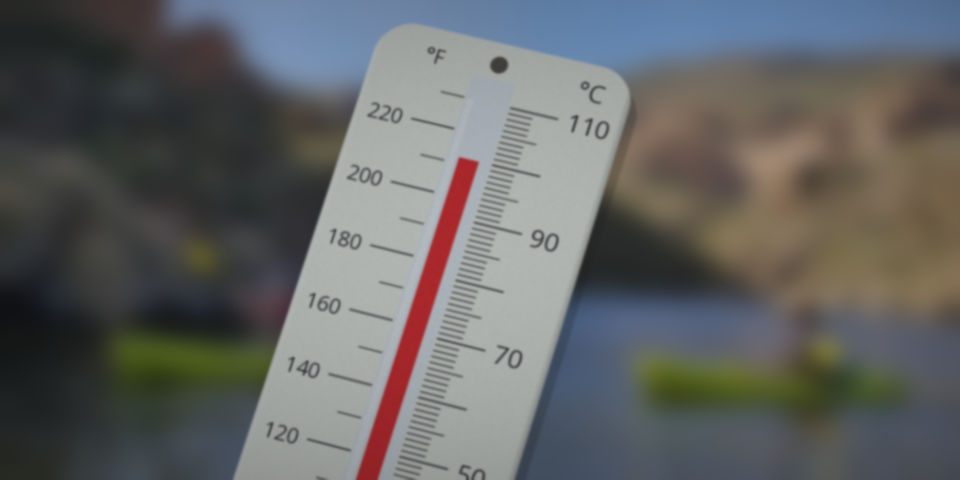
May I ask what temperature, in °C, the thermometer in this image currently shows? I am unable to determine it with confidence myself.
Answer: 100 °C
